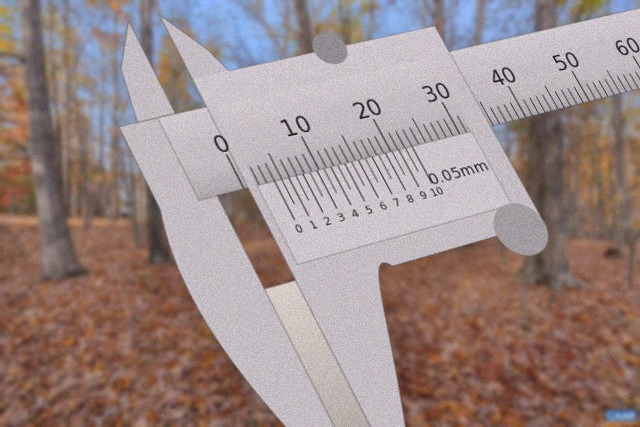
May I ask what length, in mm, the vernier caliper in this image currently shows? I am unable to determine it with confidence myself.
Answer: 4.0 mm
